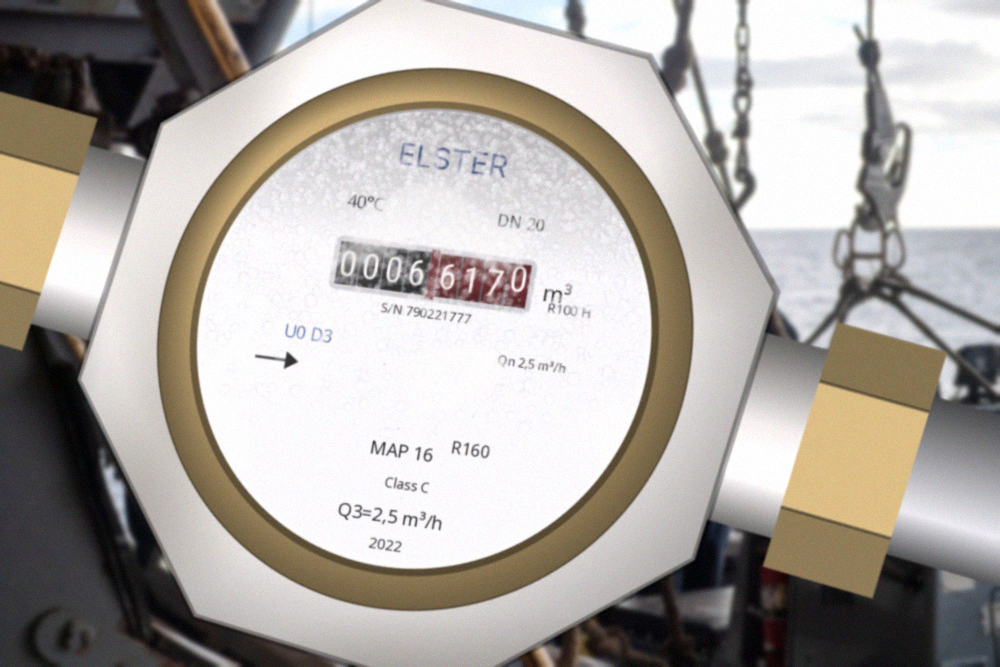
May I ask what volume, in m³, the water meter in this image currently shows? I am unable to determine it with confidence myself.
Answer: 6.6170 m³
